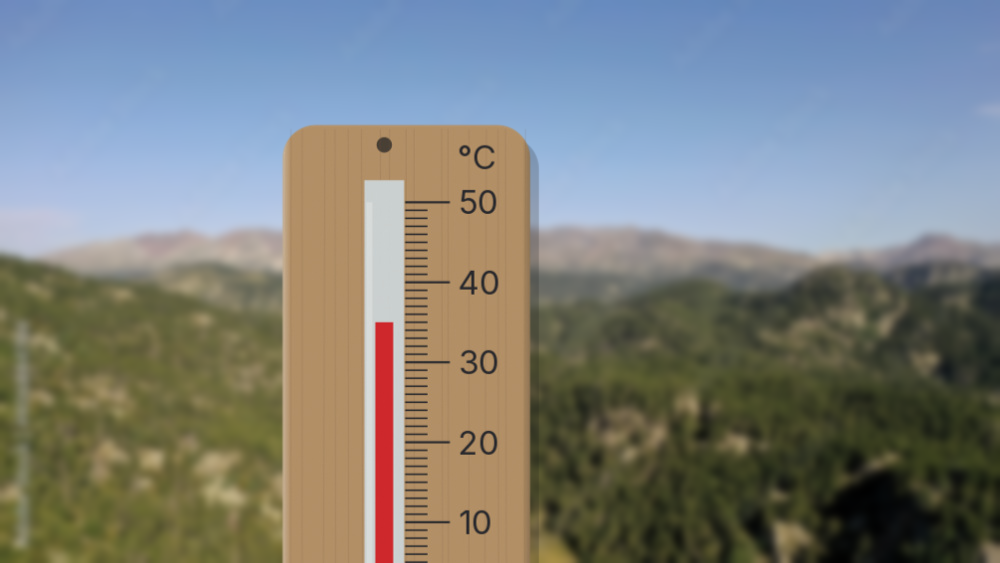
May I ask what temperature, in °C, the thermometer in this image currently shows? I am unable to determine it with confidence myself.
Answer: 35 °C
